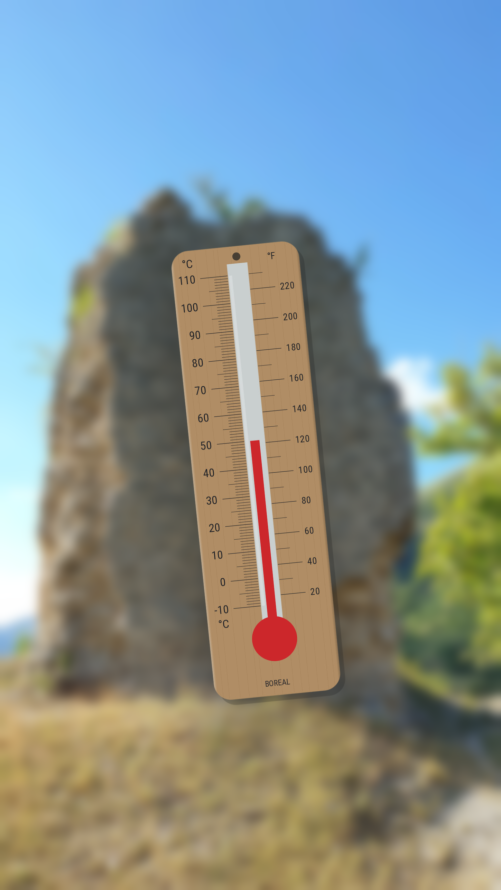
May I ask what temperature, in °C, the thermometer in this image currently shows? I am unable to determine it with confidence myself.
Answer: 50 °C
